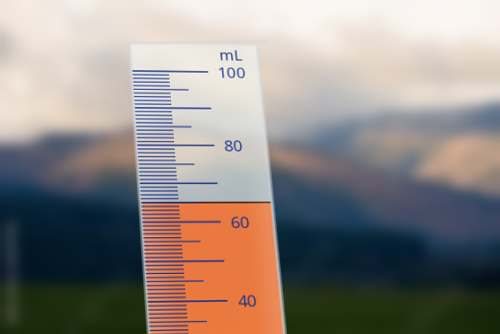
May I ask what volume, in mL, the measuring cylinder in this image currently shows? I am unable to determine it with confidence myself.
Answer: 65 mL
